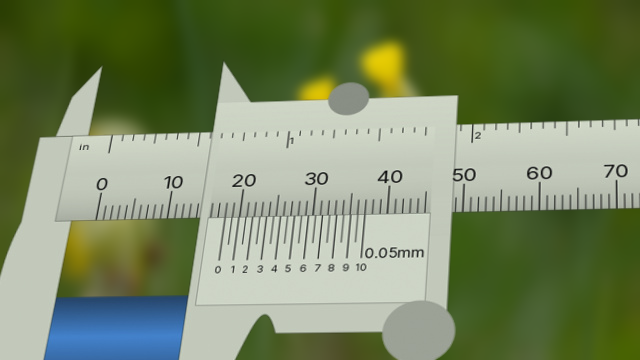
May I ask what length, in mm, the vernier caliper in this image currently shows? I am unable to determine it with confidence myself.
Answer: 18.0 mm
